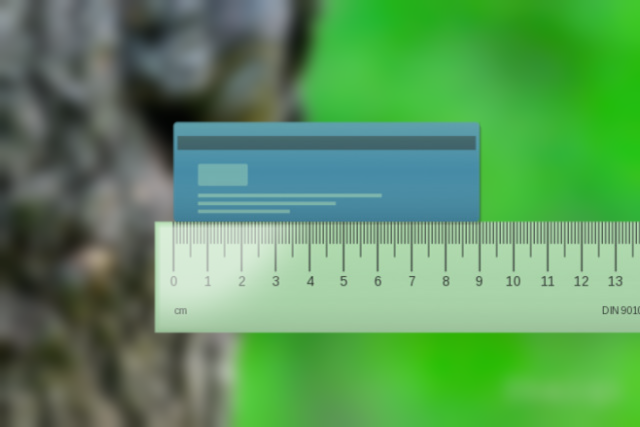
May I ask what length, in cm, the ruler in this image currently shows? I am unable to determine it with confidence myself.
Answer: 9 cm
